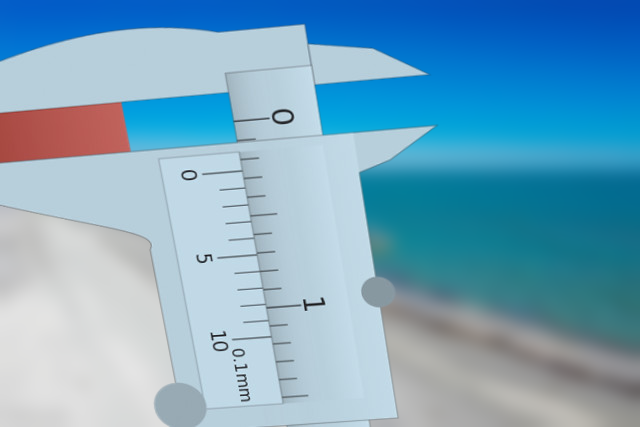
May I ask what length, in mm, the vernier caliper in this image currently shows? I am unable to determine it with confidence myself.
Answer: 2.6 mm
